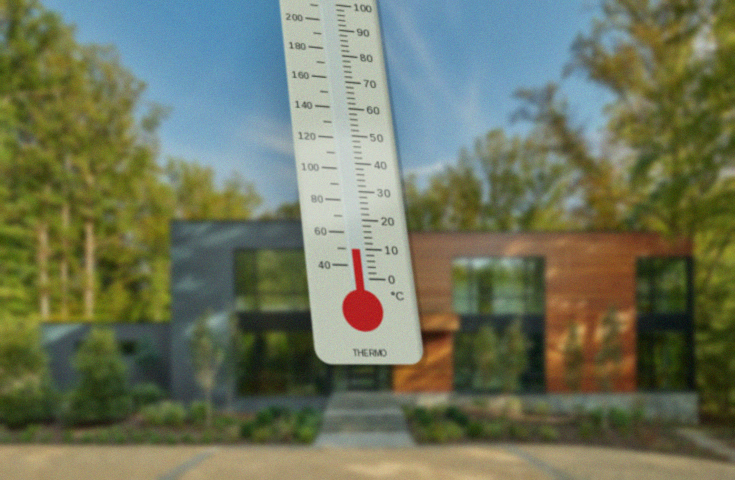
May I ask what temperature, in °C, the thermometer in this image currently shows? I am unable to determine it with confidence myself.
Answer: 10 °C
